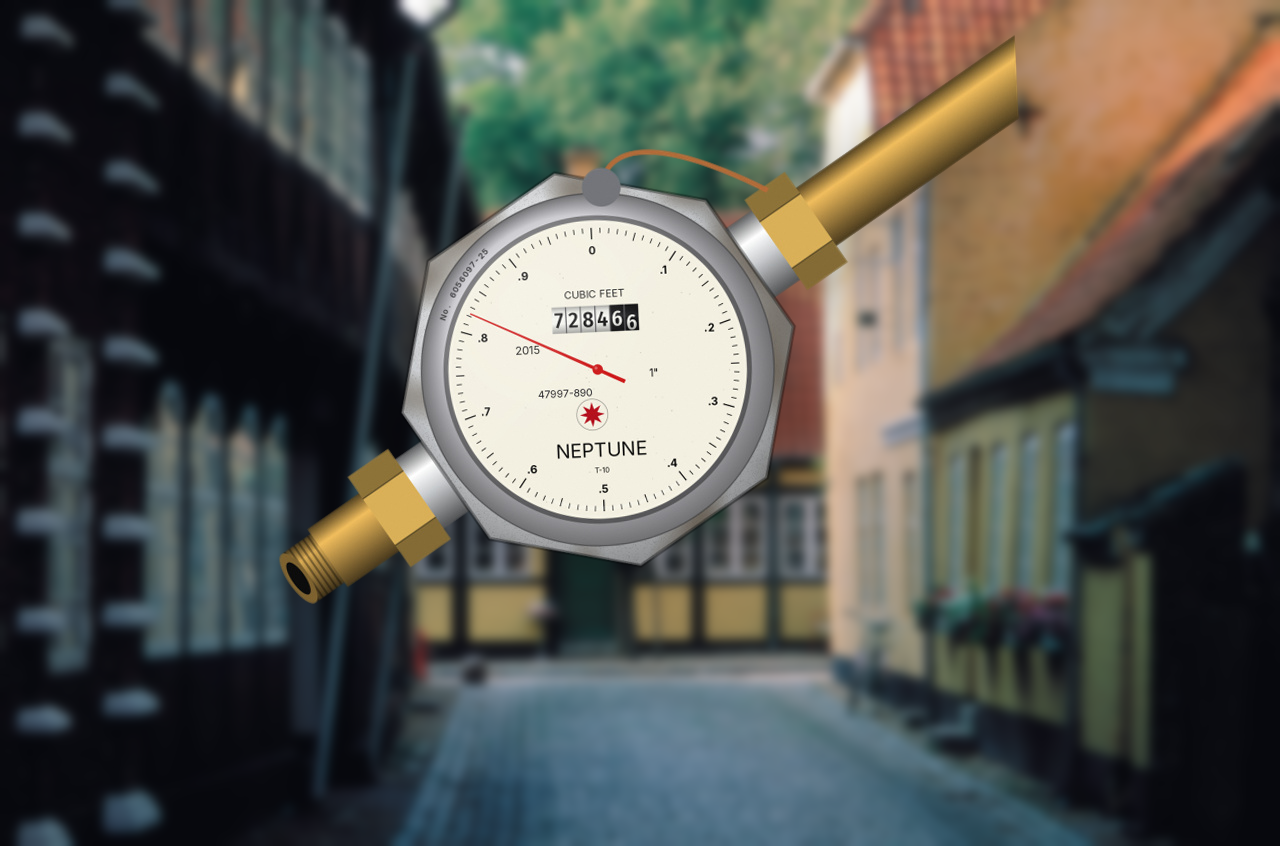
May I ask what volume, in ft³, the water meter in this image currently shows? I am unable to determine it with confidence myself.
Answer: 728465.82 ft³
